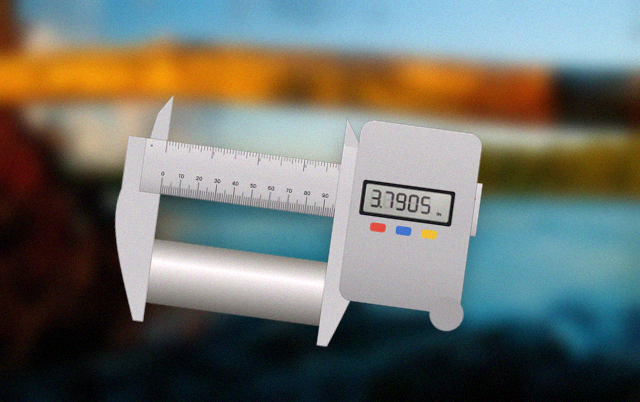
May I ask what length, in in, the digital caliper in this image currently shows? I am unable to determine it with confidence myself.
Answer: 3.7905 in
